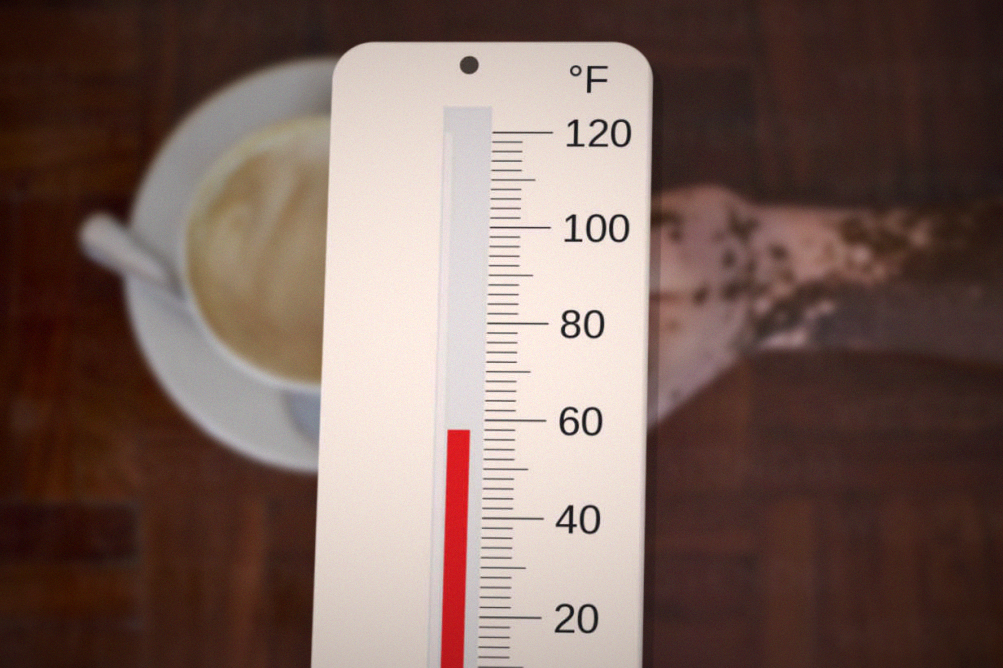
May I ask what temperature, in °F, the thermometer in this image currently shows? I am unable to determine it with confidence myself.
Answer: 58 °F
